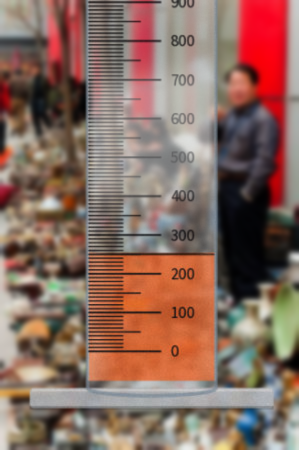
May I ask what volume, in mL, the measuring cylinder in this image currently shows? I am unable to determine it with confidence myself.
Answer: 250 mL
